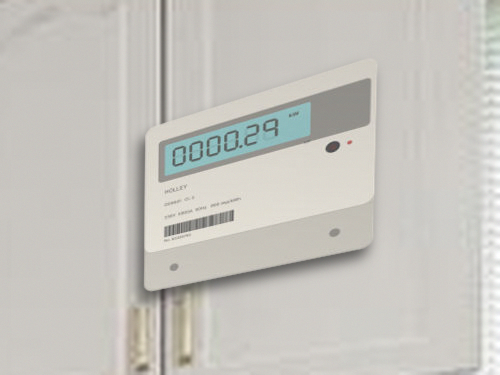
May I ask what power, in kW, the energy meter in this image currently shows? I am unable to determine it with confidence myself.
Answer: 0.29 kW
